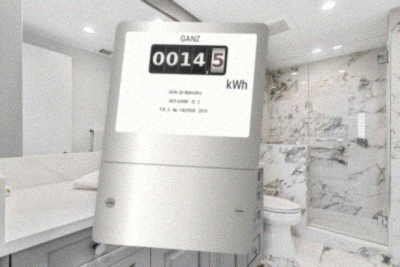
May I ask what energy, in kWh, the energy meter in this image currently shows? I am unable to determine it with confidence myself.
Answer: 14.5 kWh
